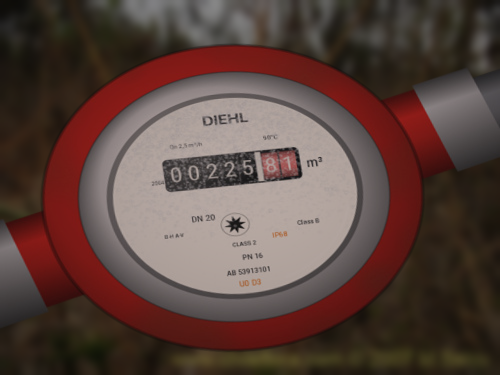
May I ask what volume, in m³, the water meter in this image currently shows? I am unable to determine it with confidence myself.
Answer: 225.81 m³
